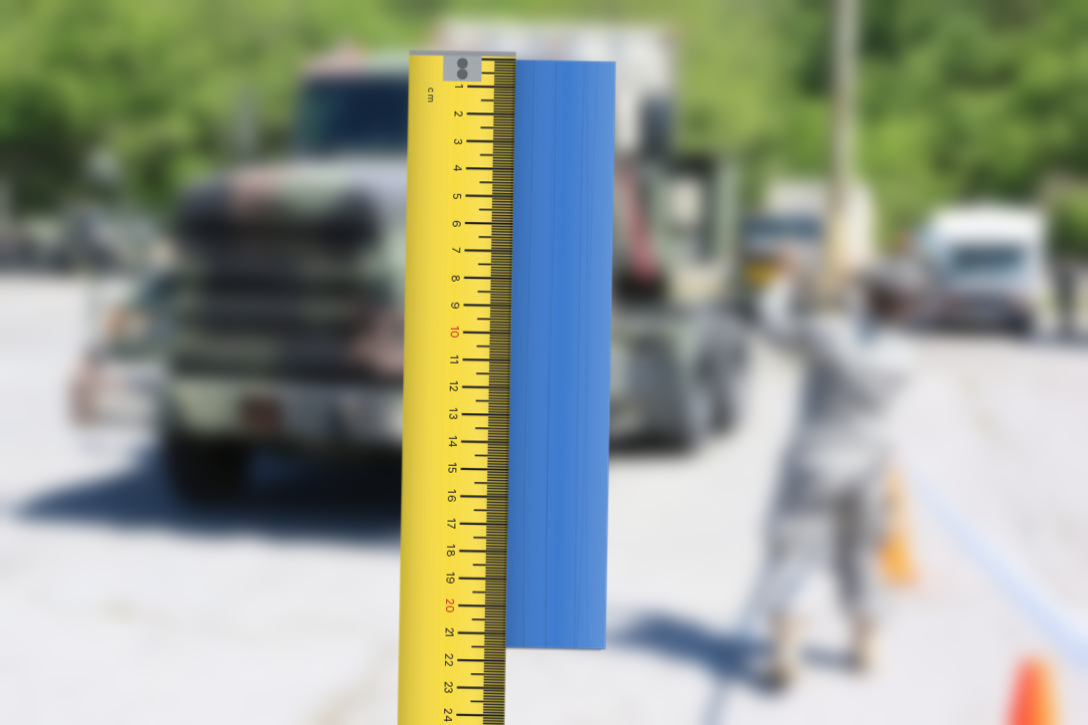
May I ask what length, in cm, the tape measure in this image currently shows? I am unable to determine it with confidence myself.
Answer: 21.5 cm
